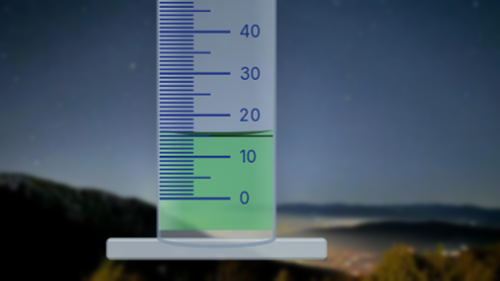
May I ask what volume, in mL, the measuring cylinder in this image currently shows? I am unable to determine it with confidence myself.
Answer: 15 mL
